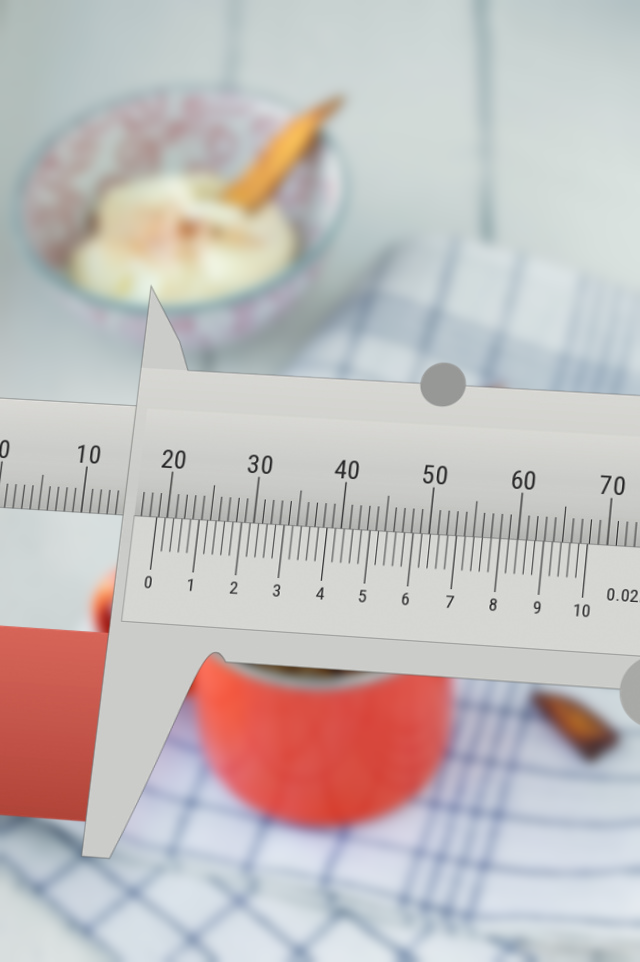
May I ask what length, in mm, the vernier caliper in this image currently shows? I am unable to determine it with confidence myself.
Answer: 18.8 mm
